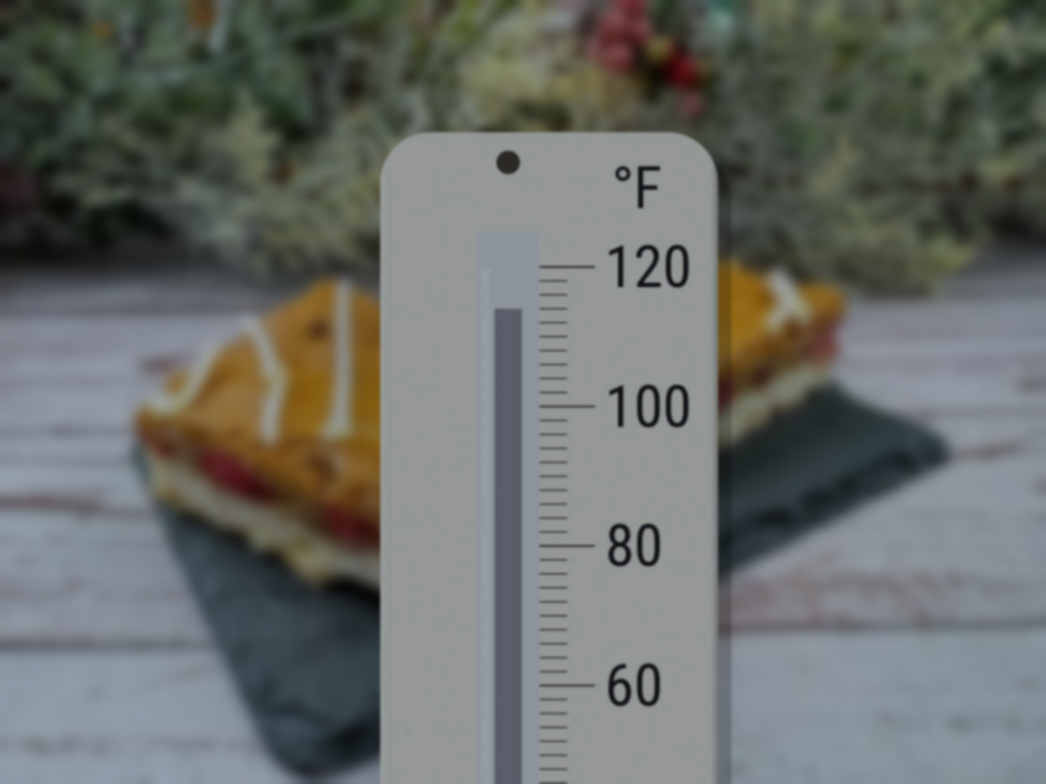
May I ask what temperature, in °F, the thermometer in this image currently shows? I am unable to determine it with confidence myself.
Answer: 114 °F
